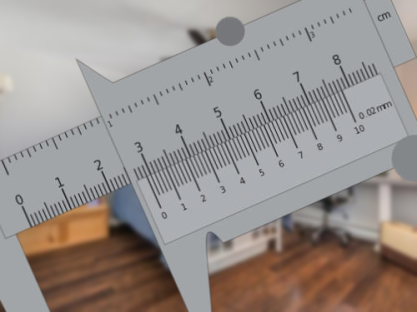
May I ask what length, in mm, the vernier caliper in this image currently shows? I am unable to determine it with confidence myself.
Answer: 29.0 mm
